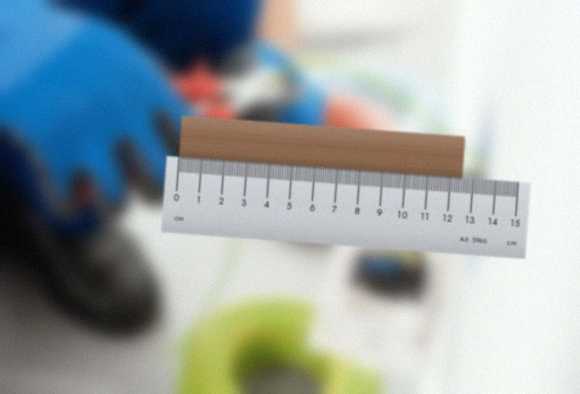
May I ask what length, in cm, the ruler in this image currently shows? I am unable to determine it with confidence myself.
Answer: 12.5 cm
